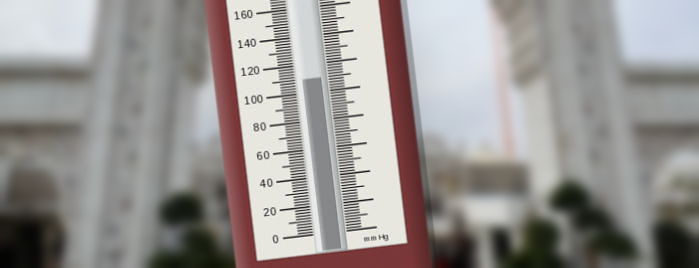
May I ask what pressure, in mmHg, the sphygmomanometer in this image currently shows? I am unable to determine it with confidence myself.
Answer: 110 mmHg
